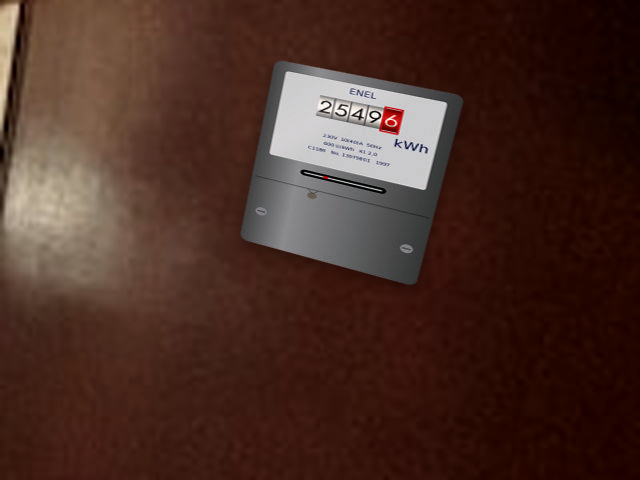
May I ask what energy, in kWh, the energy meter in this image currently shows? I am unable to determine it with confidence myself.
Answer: 2549.6 kWh
